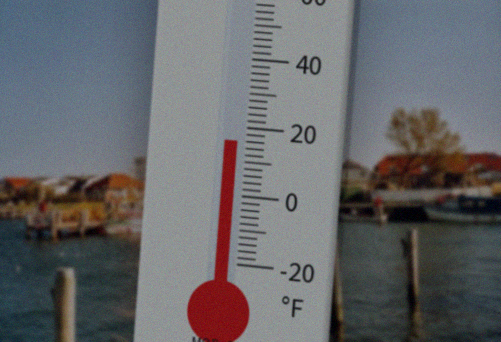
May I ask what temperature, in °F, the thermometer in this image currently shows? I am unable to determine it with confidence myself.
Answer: 16 °F
